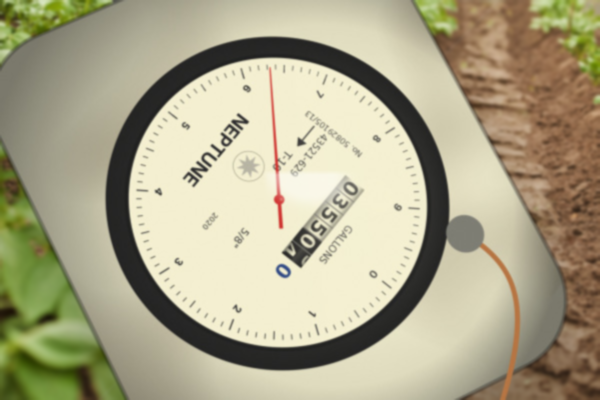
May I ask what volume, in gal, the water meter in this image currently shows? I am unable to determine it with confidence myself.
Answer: 355036.3 gal
